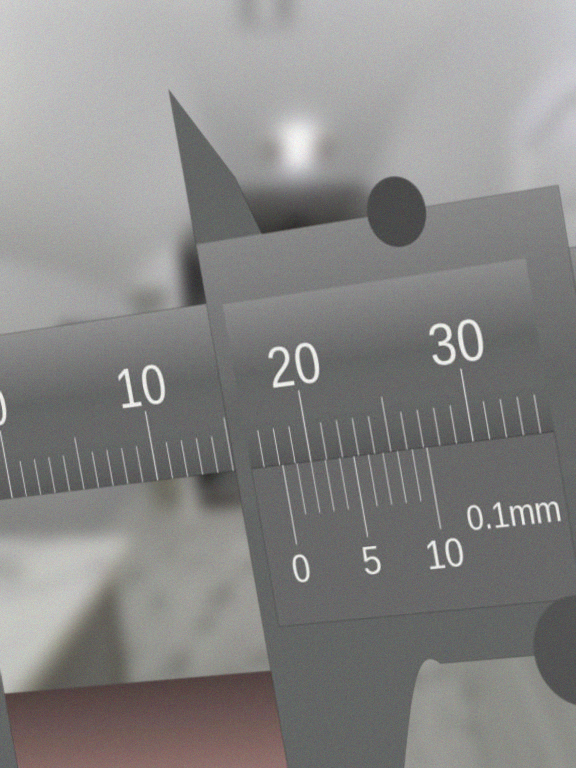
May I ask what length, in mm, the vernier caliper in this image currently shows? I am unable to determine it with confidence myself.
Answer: 18.2 mm
